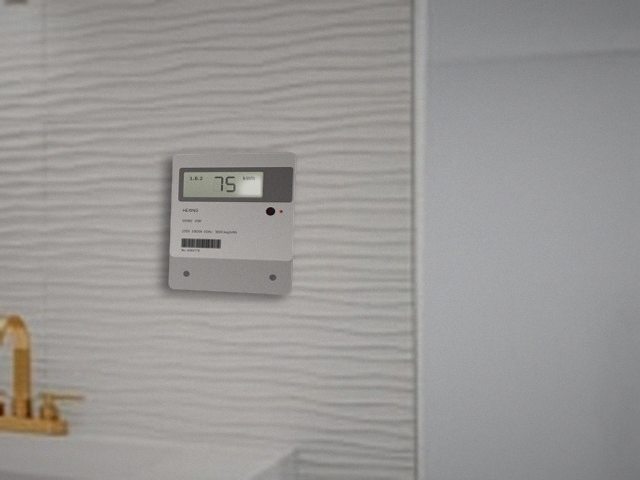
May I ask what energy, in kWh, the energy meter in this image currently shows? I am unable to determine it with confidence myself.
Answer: 75 kWh
